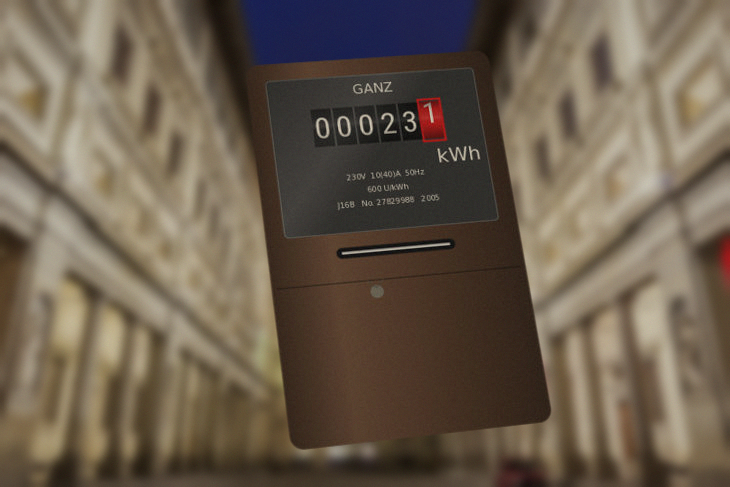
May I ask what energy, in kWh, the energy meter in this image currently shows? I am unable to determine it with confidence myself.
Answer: 23.1 kWh
